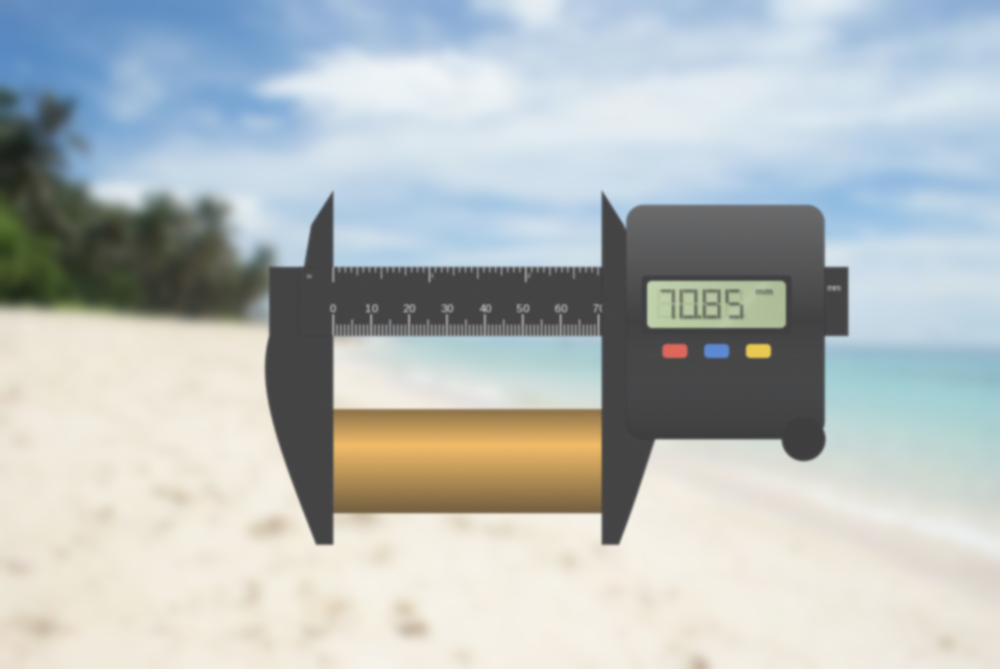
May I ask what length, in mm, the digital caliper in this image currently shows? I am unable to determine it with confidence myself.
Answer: 70.85 mm
